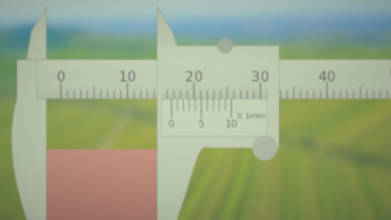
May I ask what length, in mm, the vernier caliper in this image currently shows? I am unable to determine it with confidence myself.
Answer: 16.6 mm
